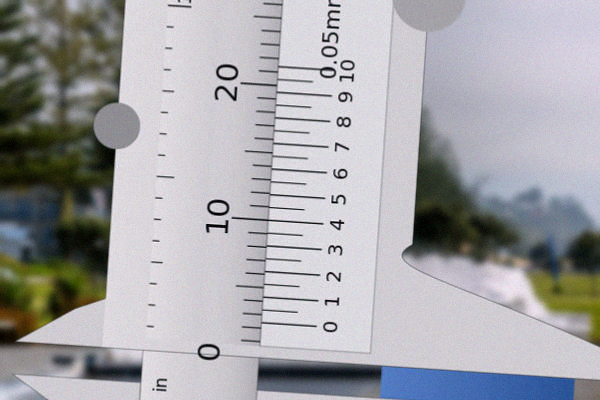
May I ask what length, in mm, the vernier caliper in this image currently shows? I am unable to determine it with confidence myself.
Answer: 2.4 mm
